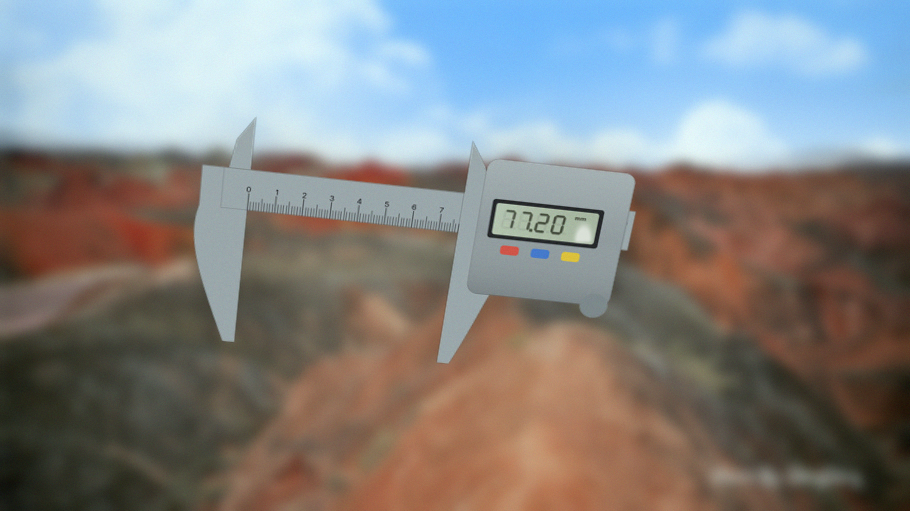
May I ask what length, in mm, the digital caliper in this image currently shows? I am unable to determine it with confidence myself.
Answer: 77.20 mm
